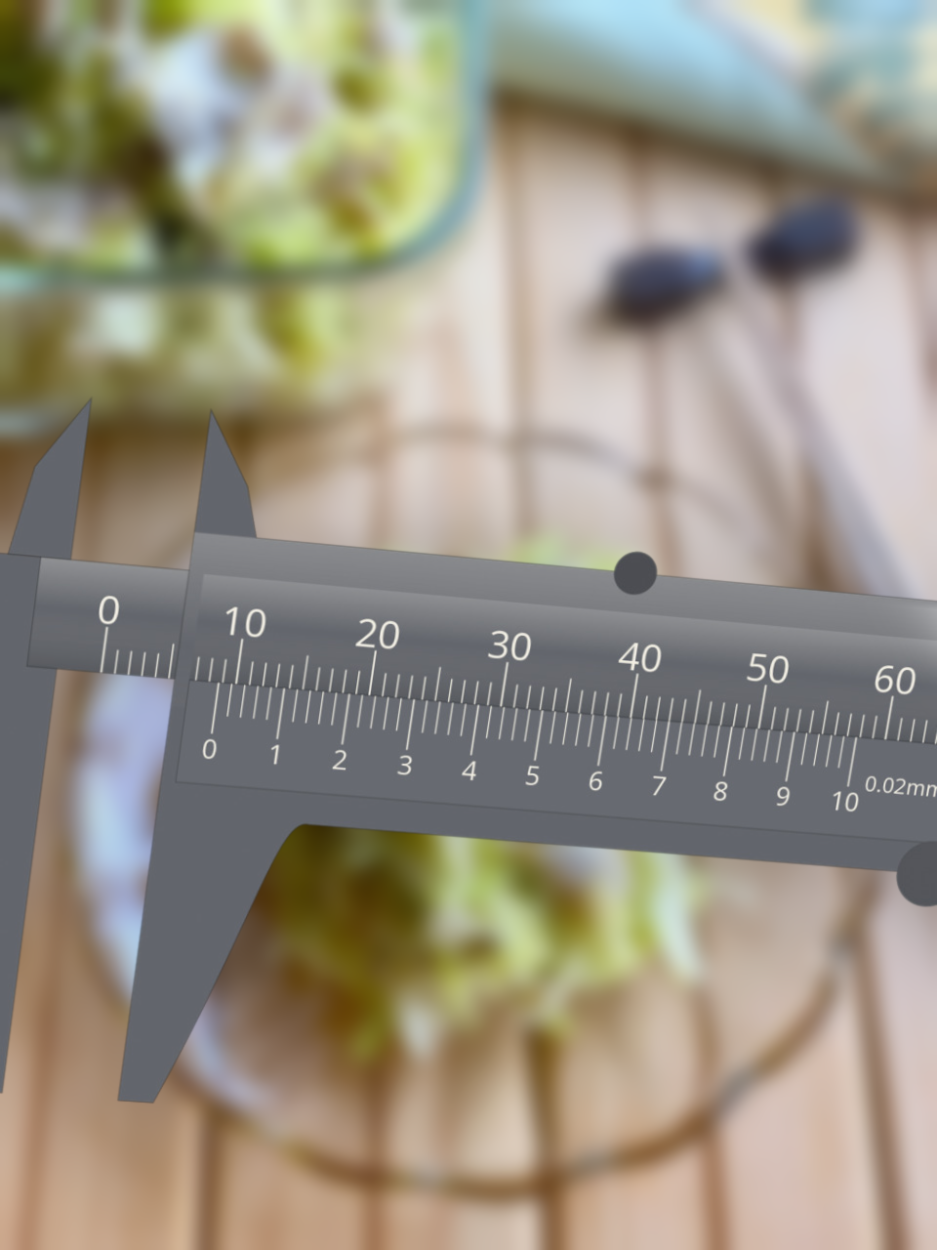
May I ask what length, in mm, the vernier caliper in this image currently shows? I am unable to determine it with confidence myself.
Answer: 8.7 mm
